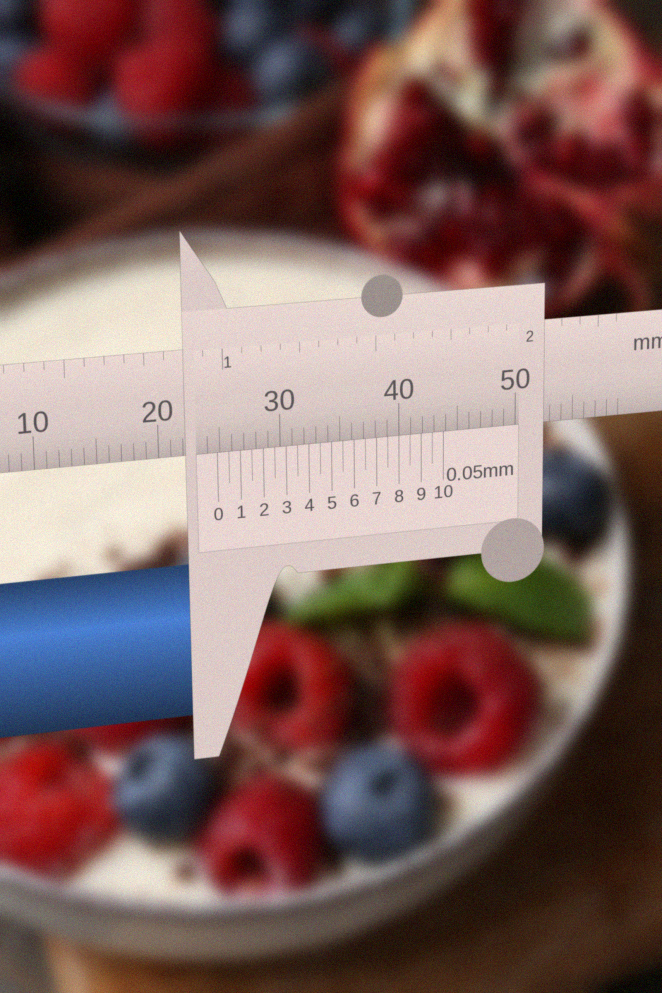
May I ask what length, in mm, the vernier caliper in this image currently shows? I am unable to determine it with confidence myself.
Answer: 24.8 mm
